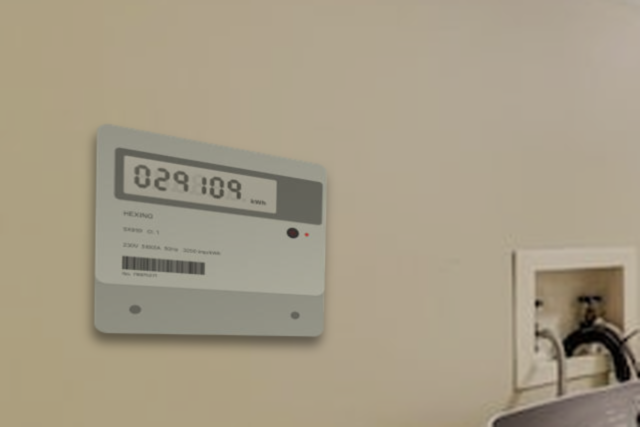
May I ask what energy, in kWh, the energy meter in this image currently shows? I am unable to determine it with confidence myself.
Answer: 29109 kWh
